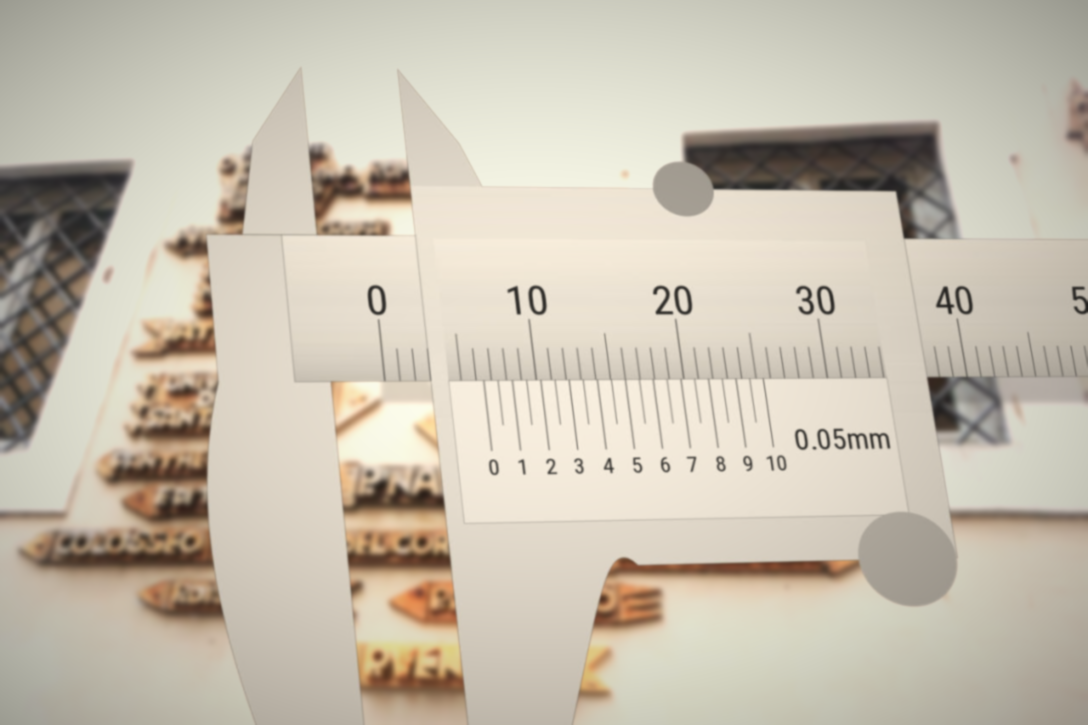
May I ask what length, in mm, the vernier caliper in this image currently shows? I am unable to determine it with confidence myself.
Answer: 6.5 mm
